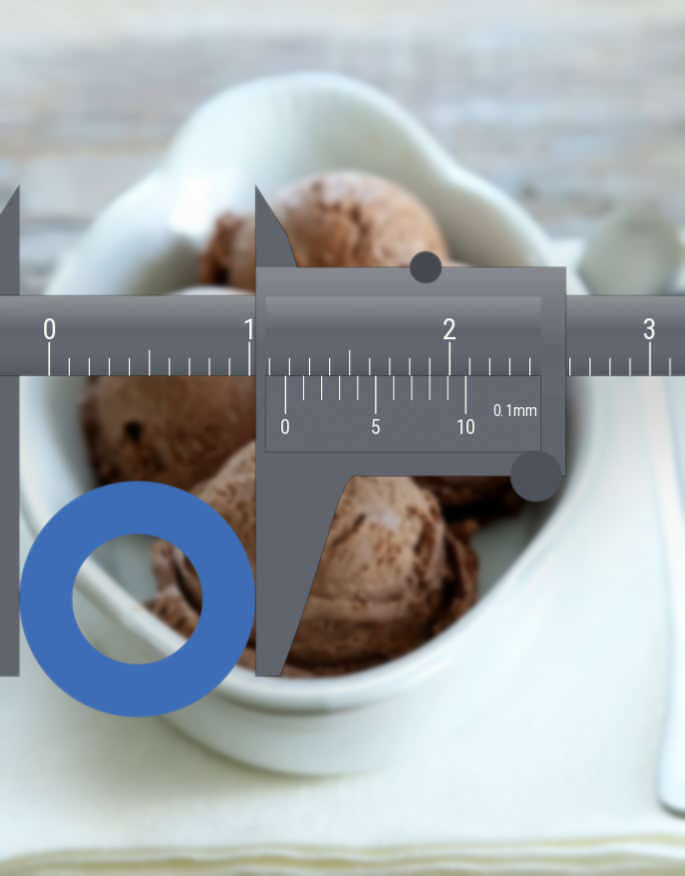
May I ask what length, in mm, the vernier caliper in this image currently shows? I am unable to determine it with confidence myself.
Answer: 11.8 mm
